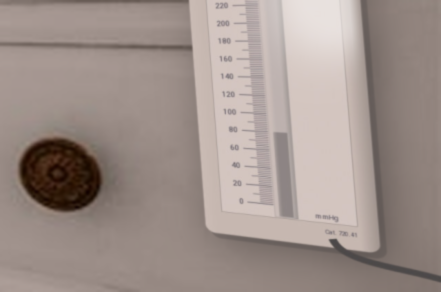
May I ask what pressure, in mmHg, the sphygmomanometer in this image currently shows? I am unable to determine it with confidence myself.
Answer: 80 mmHg
